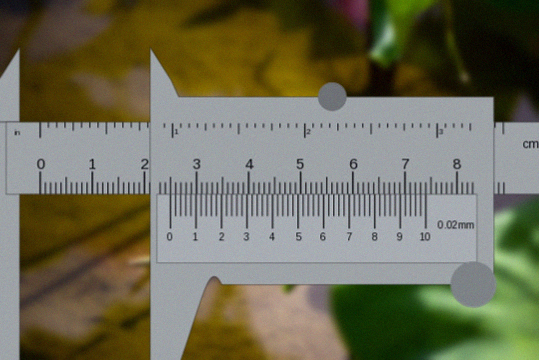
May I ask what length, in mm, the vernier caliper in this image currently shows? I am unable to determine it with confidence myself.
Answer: 25.0 mm
